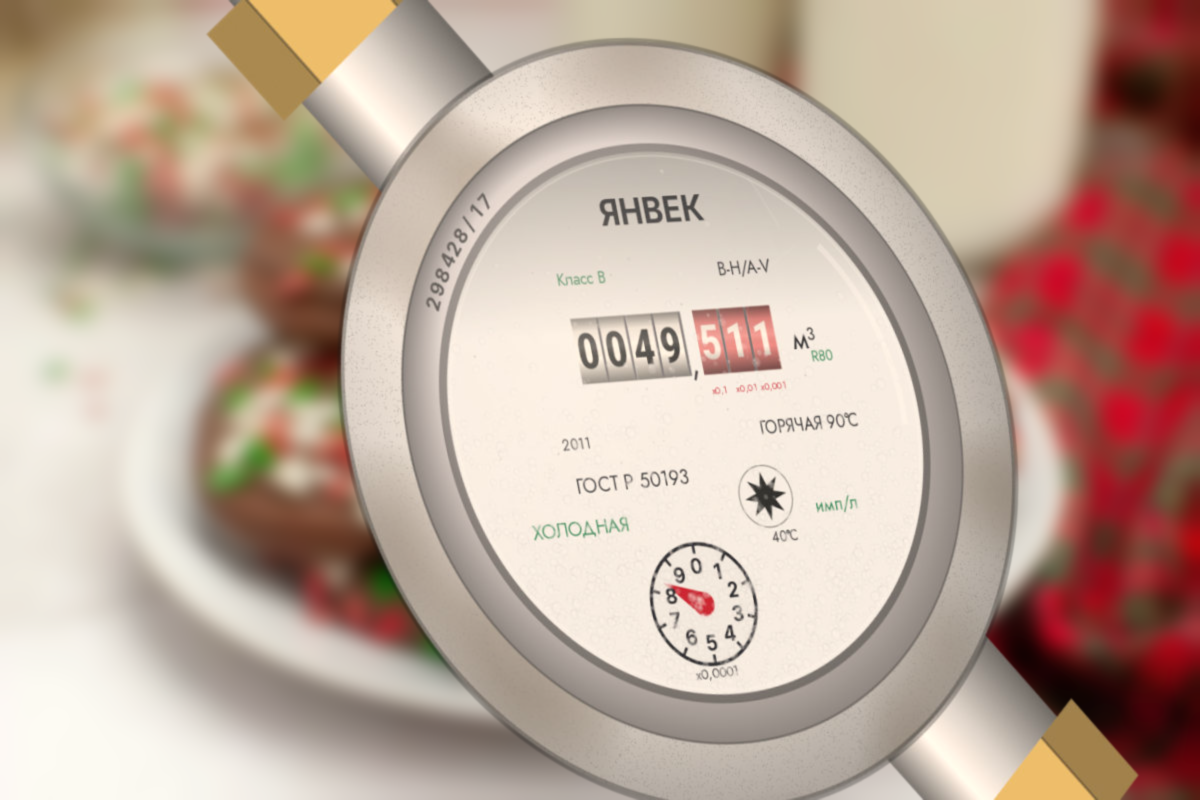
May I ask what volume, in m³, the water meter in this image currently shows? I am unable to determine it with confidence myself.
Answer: 49.5118 m³
